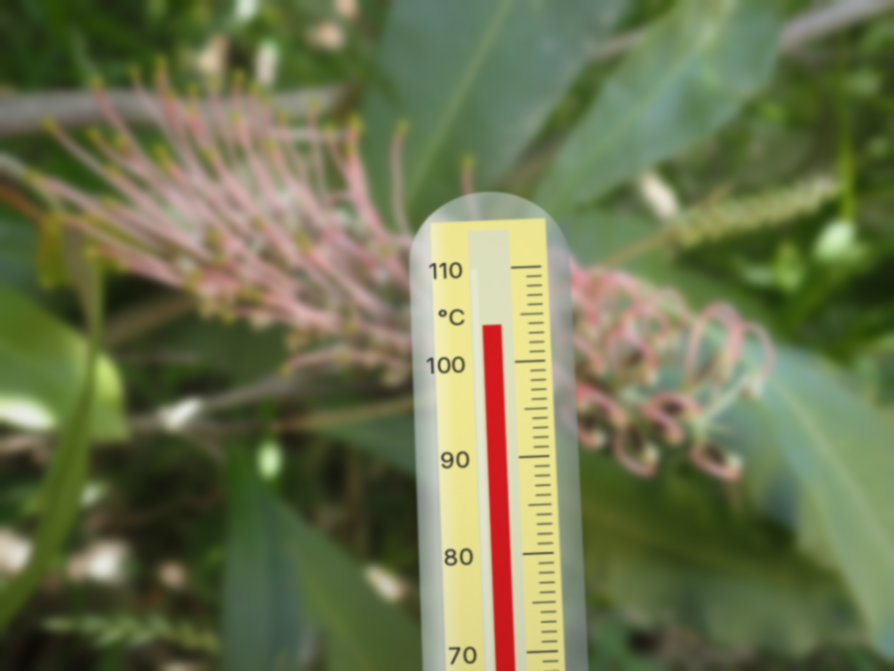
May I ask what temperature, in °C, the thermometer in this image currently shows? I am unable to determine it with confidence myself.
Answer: 104 °C
